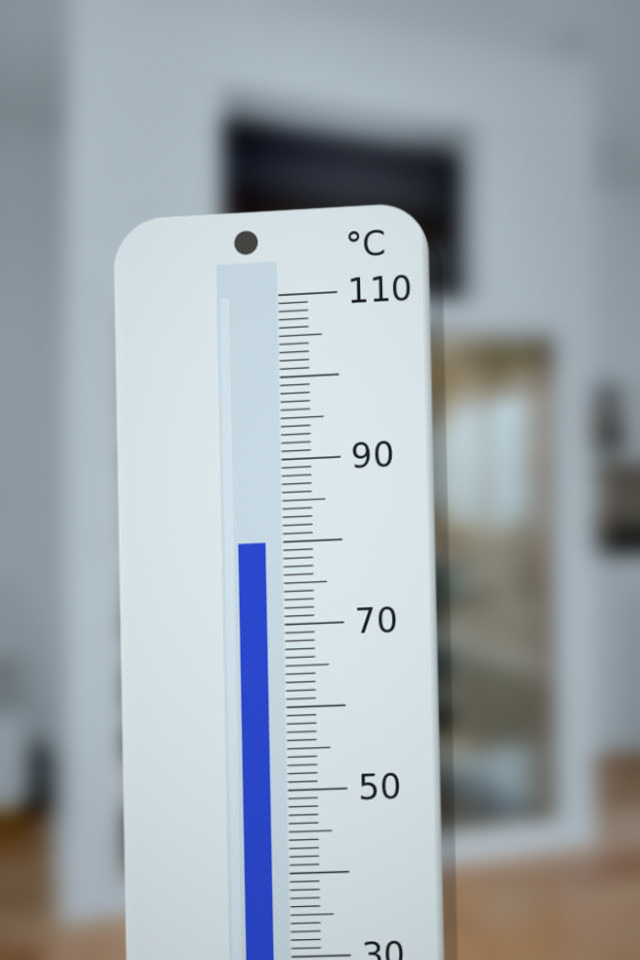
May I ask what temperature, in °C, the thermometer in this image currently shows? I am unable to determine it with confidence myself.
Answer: 80 °C
